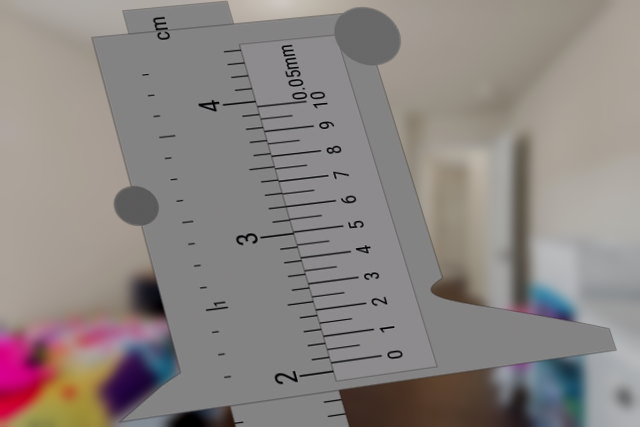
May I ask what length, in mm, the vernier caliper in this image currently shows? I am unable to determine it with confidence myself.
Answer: 20.6 mm
